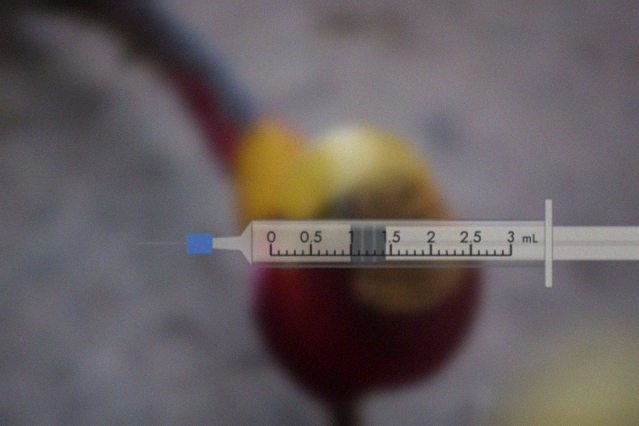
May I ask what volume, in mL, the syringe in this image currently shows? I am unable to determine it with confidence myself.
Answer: 1 mL
